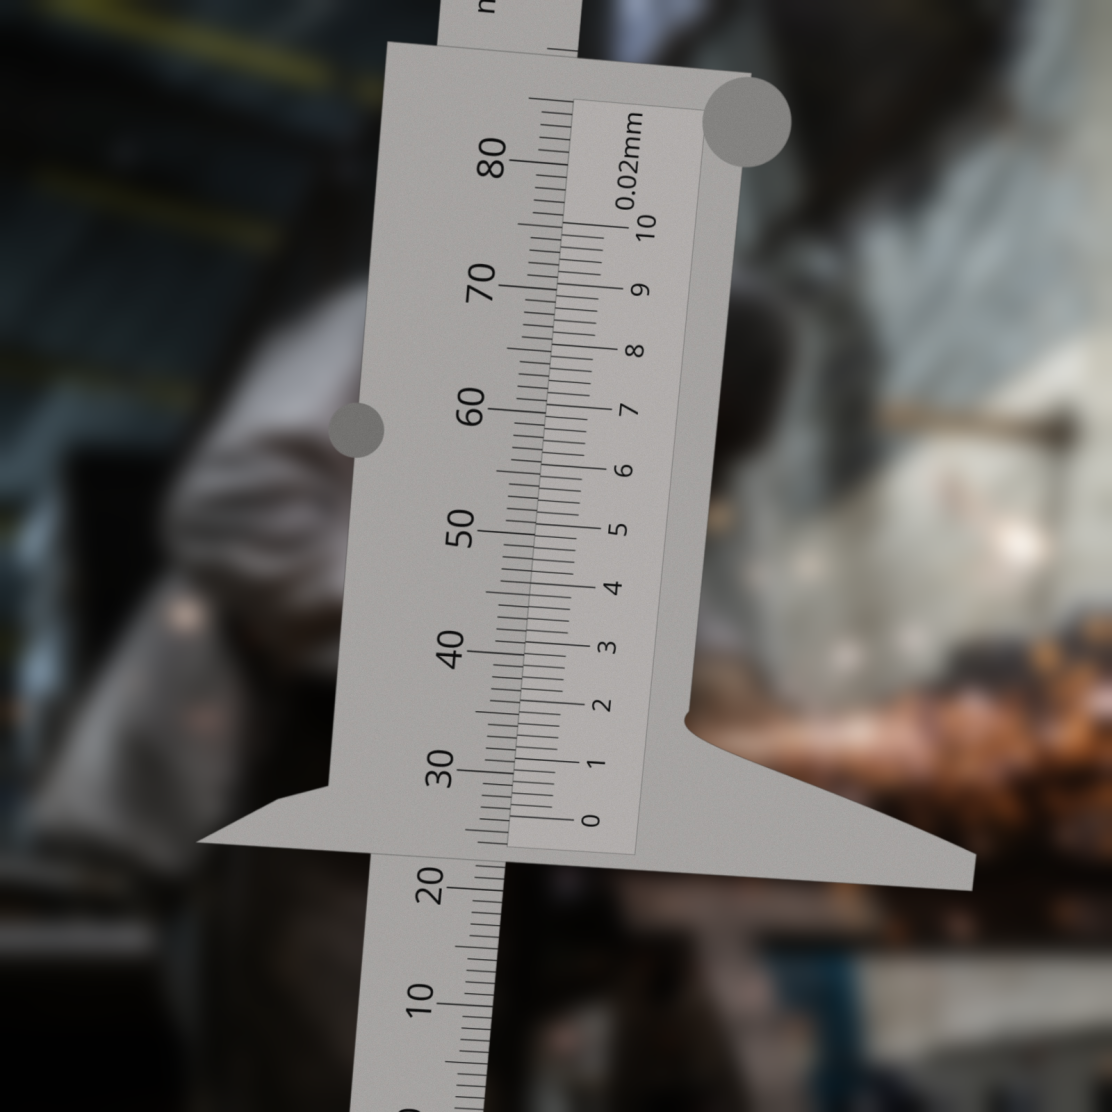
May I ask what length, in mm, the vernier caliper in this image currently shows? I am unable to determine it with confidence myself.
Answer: 26.4 mm
